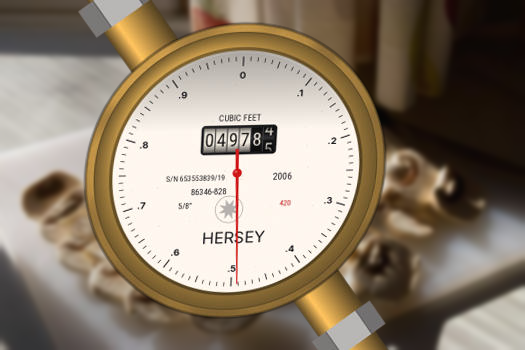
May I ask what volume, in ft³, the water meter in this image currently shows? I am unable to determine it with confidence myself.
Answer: 49784.49 ft³
